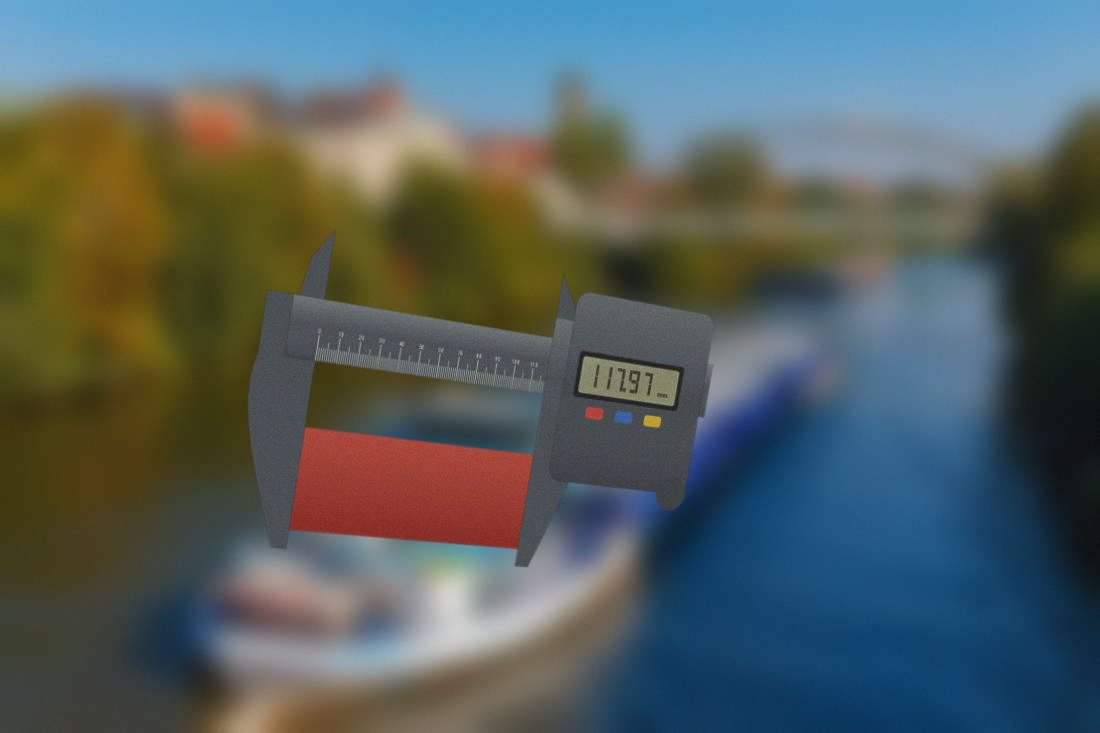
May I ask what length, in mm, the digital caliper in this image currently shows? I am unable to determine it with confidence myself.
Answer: 117.97 mm
